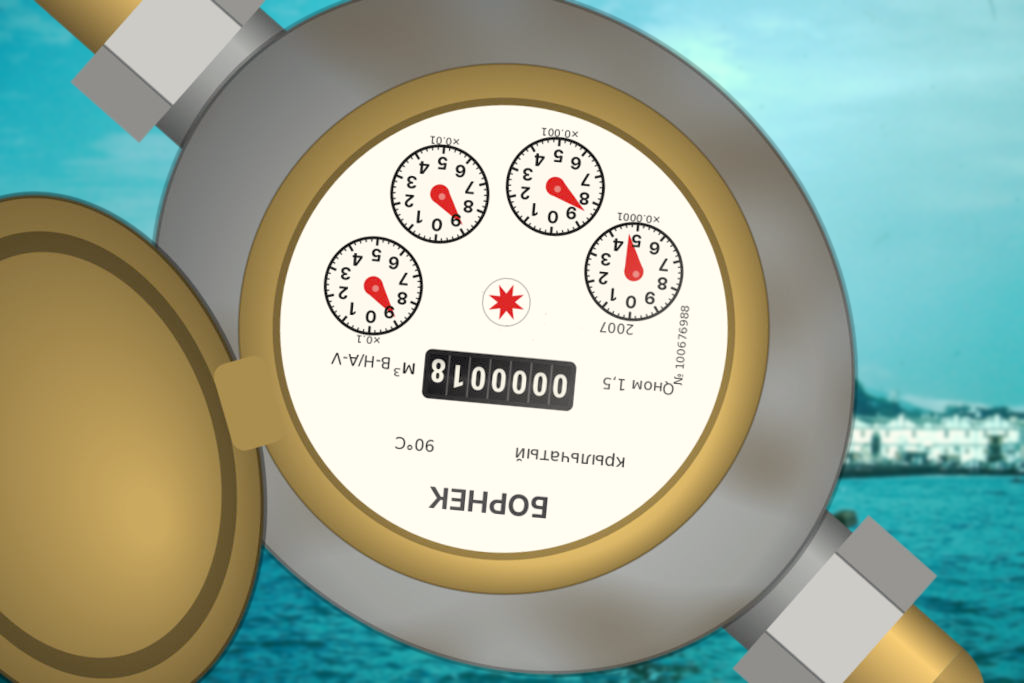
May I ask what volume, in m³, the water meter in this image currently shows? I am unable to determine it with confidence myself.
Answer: 17.8884 m³
